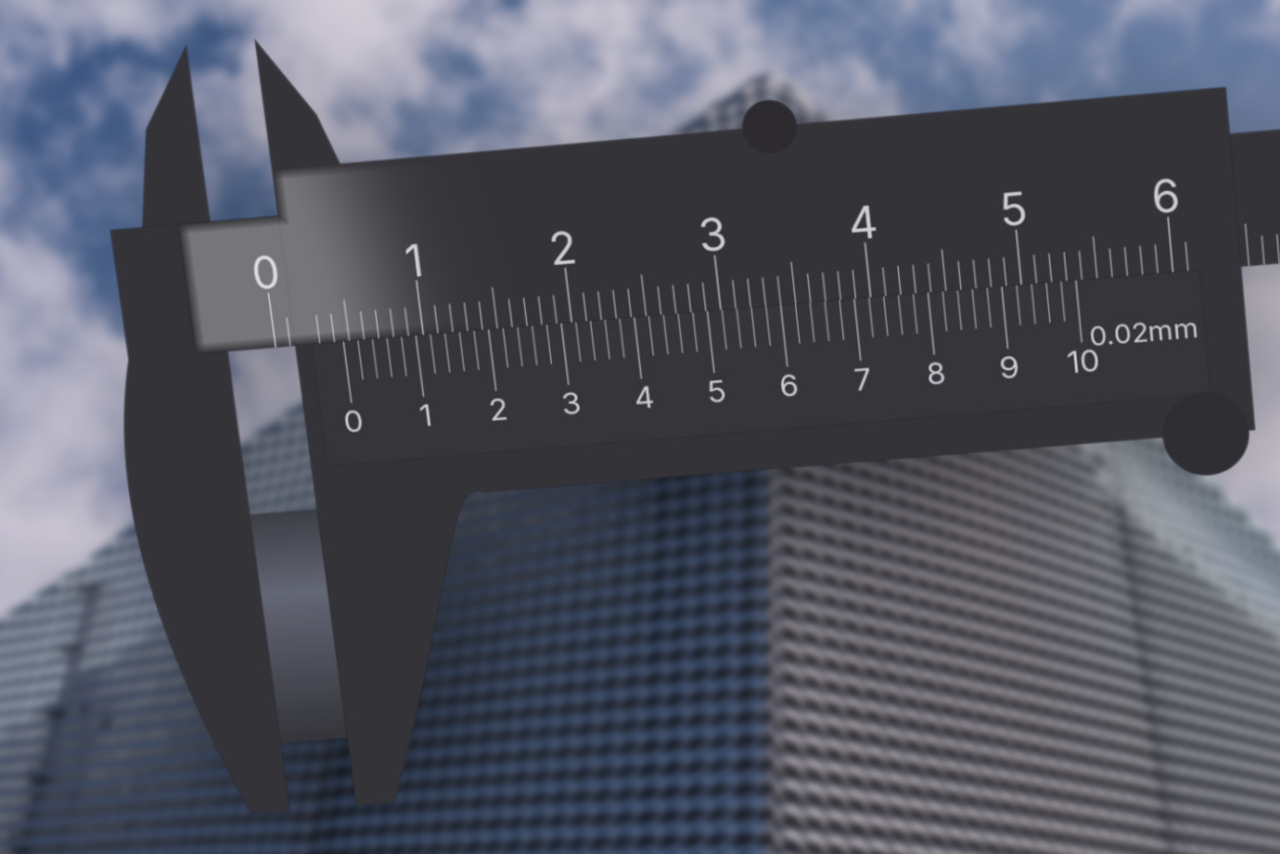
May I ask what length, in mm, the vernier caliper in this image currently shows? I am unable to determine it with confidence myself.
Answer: 4.6 mm
